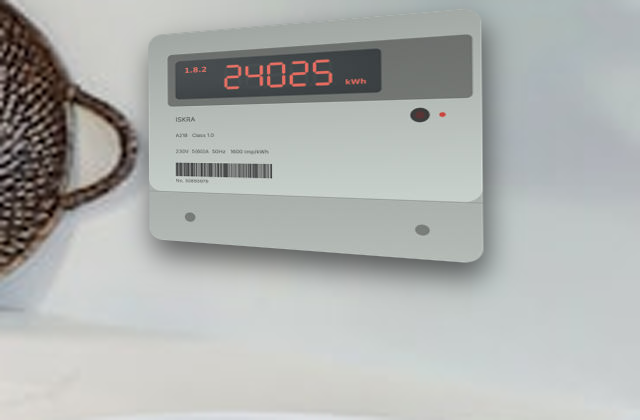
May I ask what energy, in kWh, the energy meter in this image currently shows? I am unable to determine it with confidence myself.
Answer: 24025 kWh
